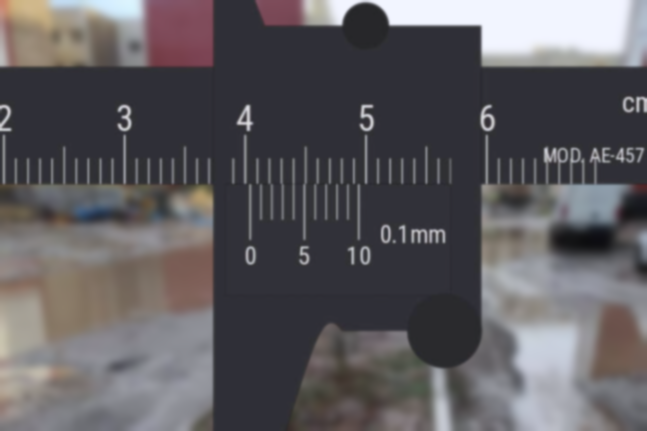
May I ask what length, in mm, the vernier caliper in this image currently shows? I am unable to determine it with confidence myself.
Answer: 40.4 mm
